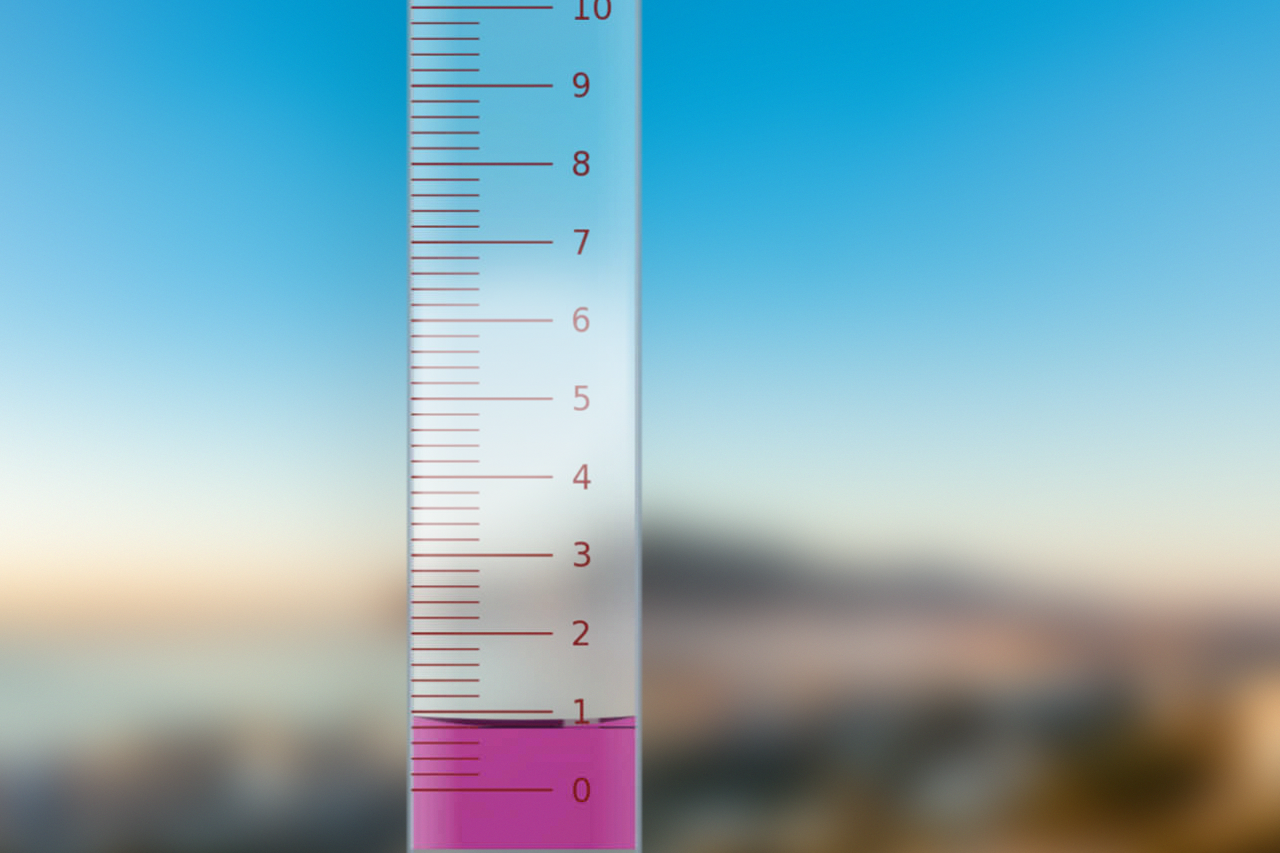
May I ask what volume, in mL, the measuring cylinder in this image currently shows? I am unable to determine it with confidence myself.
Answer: 0.8 mL
